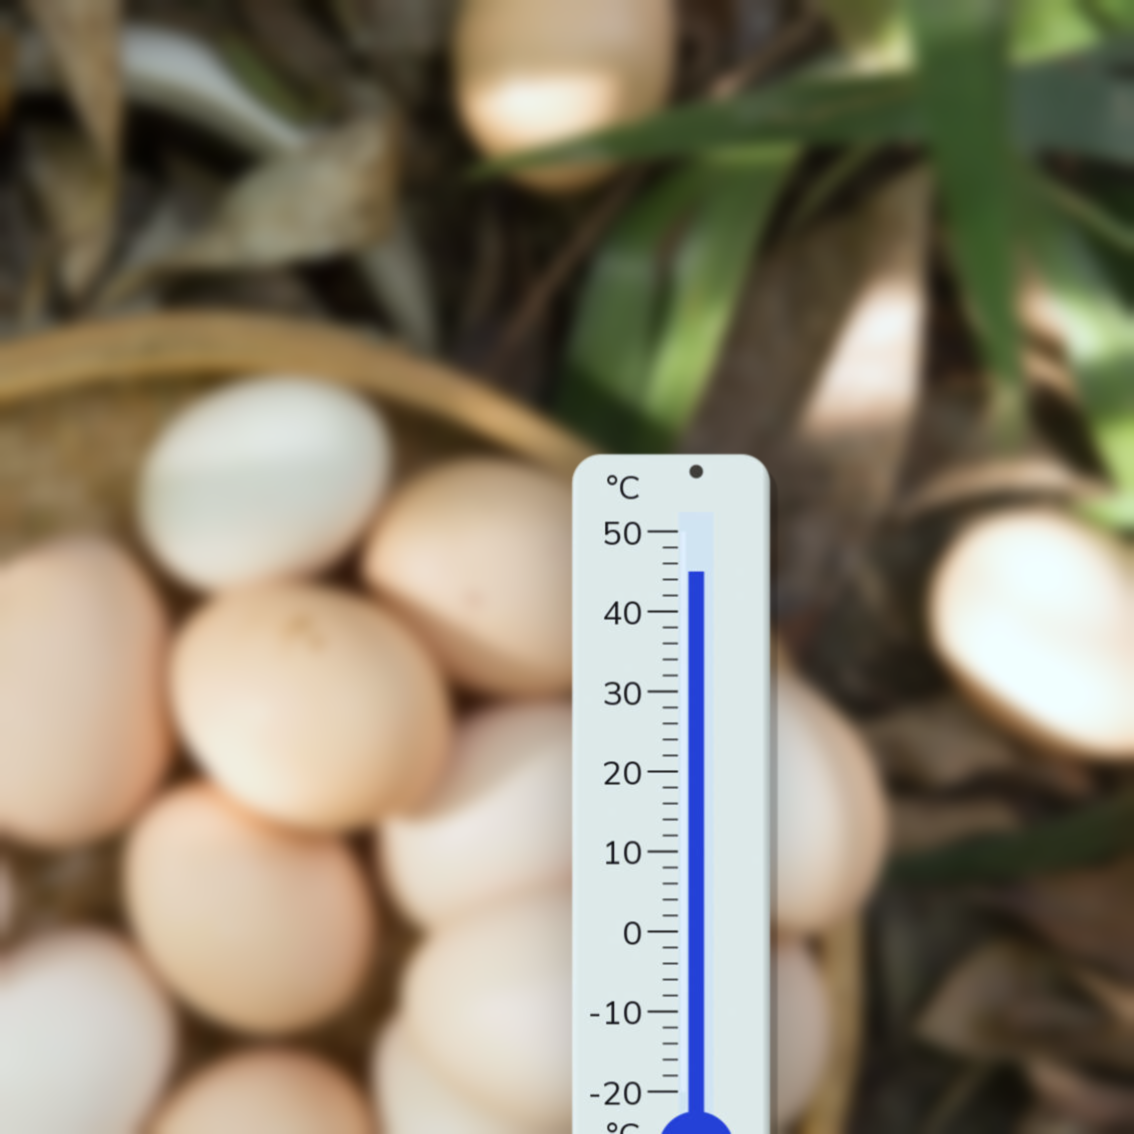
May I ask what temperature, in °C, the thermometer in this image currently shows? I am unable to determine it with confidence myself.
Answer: 45 °C
